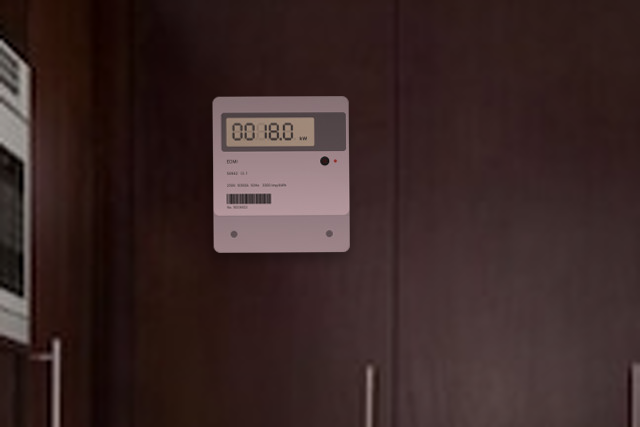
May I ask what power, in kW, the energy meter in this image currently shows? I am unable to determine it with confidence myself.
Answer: 18.0 kW
